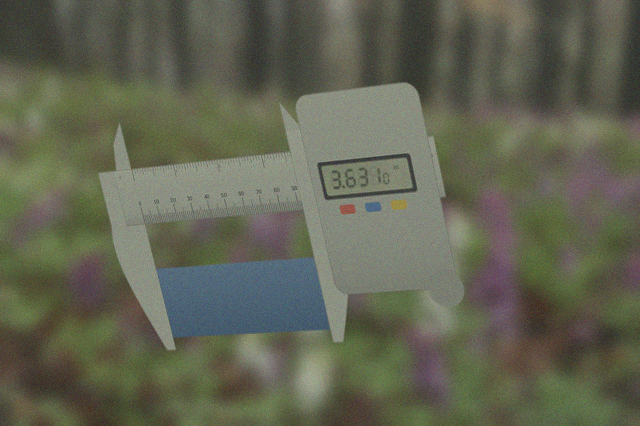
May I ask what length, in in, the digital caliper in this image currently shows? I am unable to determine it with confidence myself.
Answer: 3.6310 in
